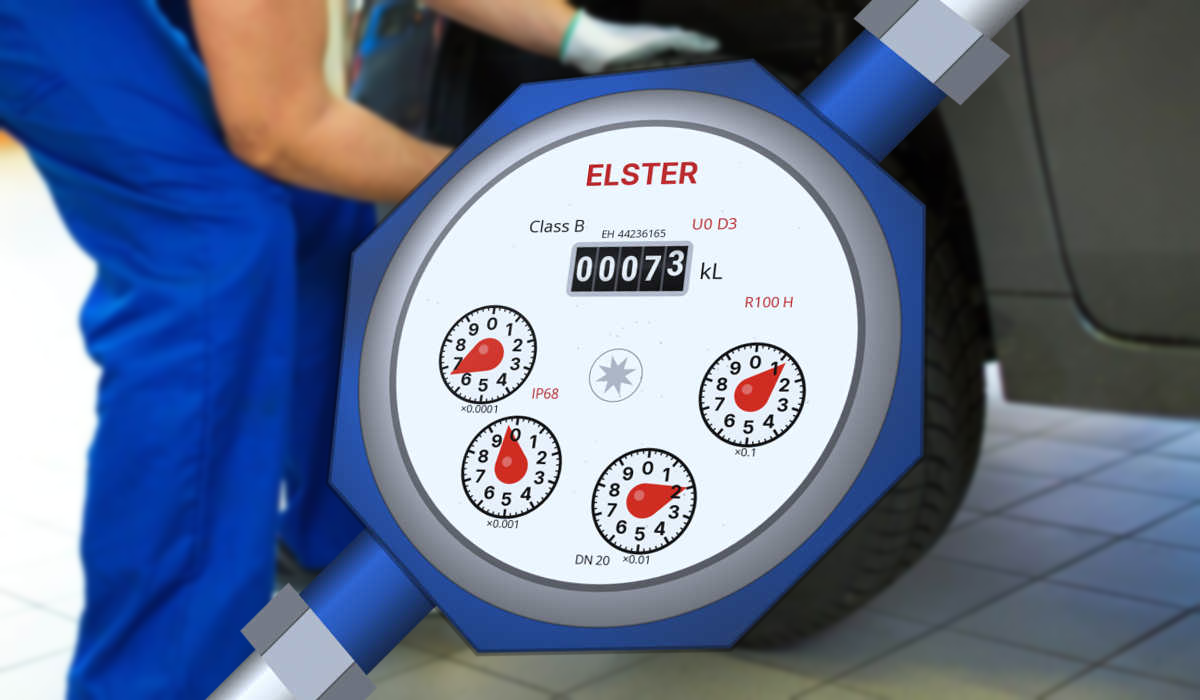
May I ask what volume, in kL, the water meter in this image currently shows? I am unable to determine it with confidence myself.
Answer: 73.1196 kL
